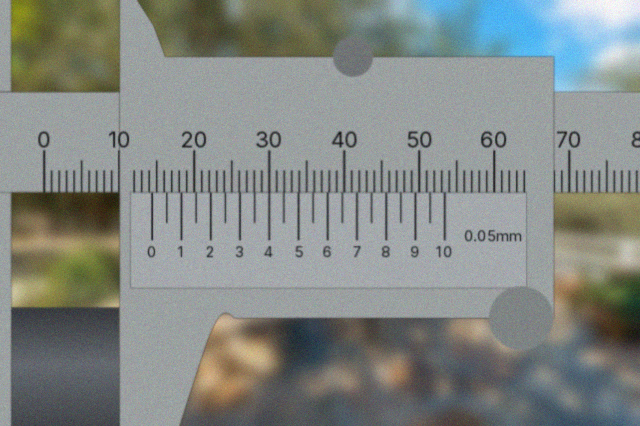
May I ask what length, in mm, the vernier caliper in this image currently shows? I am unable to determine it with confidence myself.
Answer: 14.4 mm
